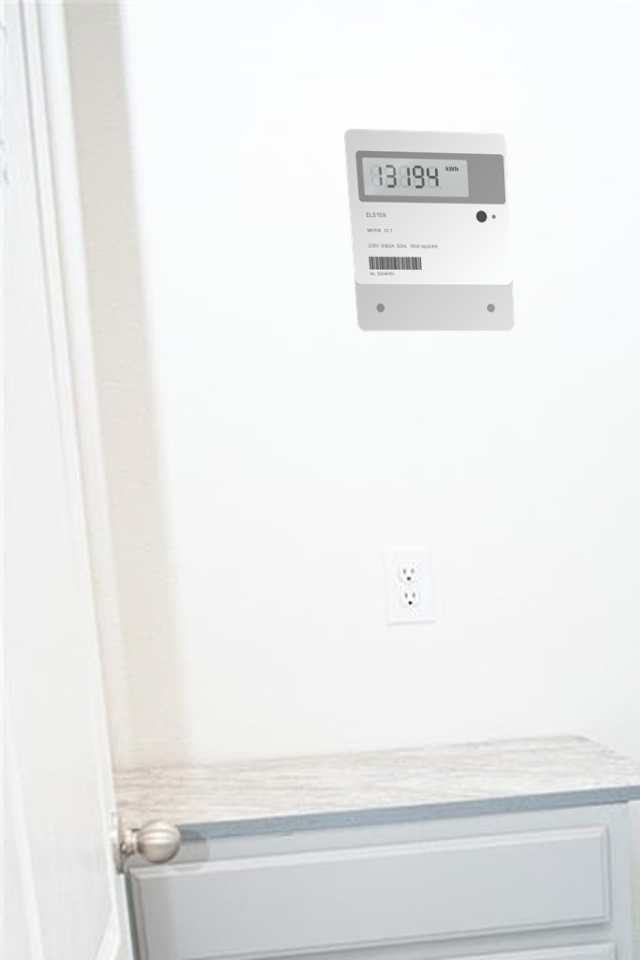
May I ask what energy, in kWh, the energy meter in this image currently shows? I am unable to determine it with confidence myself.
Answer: 13194 kWh
